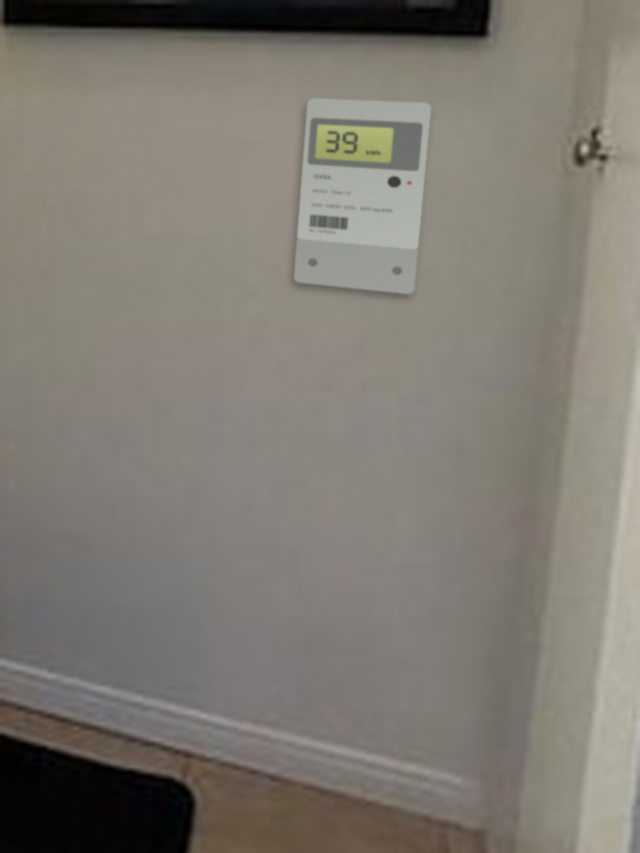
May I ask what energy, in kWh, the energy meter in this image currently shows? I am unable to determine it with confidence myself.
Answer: 39 kWh
